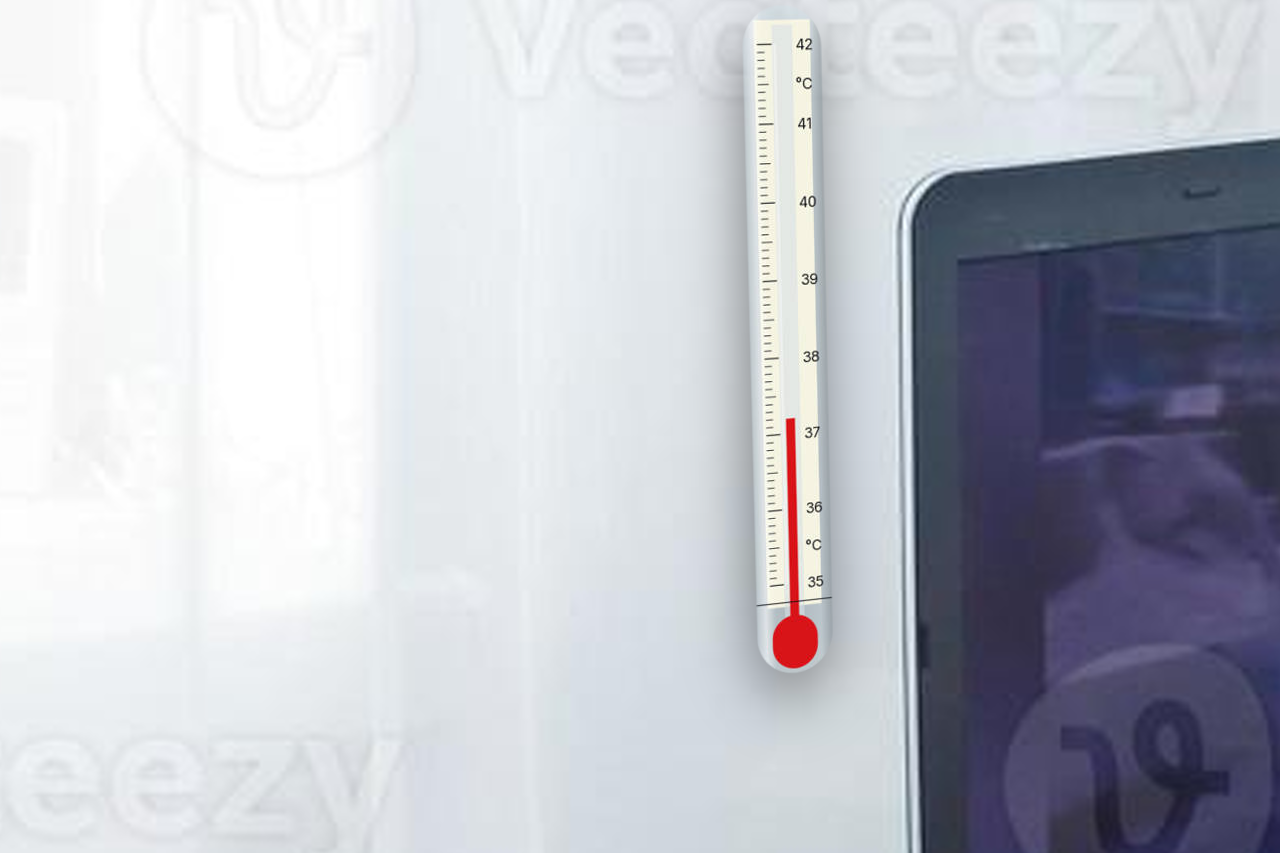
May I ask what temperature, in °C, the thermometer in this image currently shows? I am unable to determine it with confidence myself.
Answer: 37.2 °C
